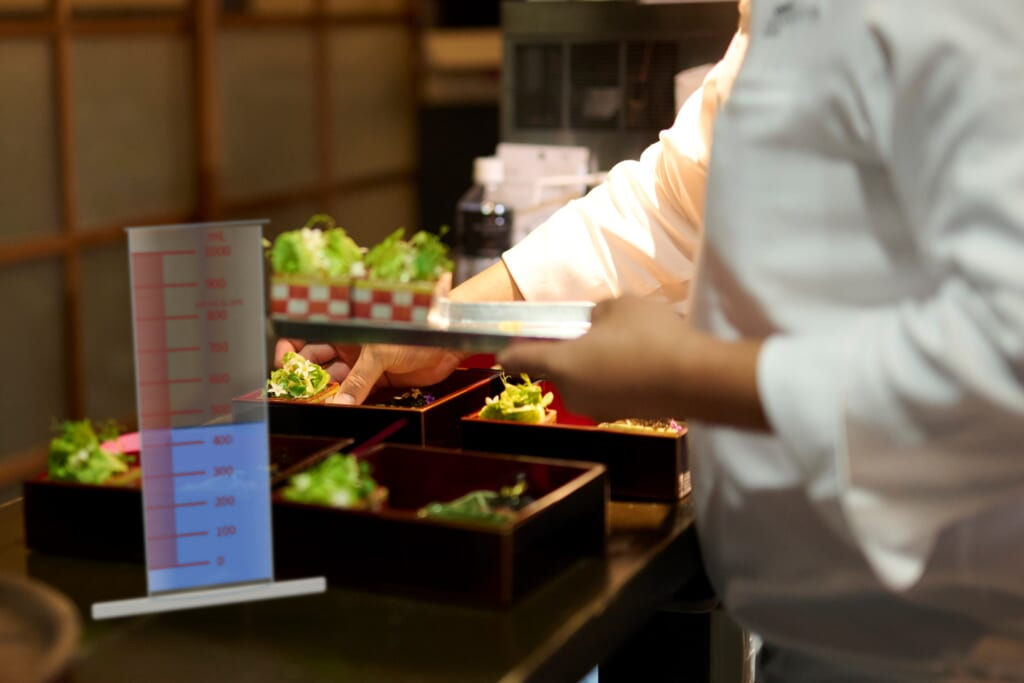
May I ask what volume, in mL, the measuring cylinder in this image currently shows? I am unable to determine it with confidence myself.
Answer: 450 mL
